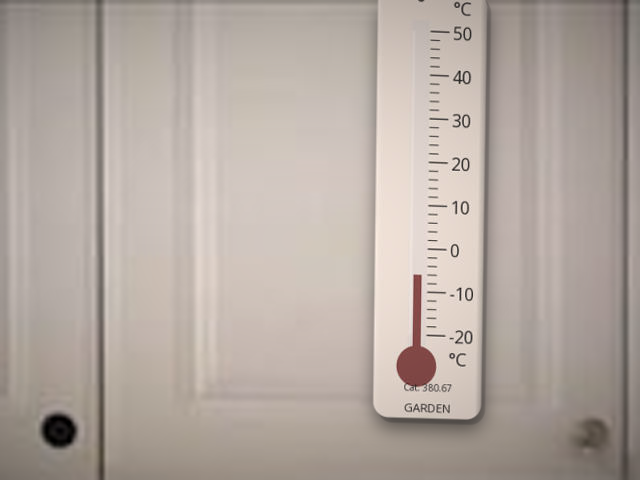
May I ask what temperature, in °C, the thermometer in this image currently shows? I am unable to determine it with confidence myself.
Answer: -6 °C
